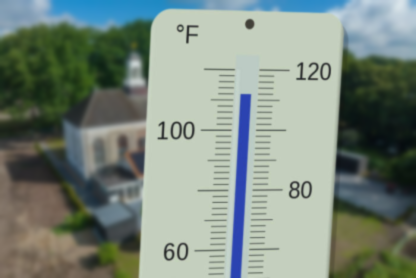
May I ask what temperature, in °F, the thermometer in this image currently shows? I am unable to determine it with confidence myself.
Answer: 112 °F
